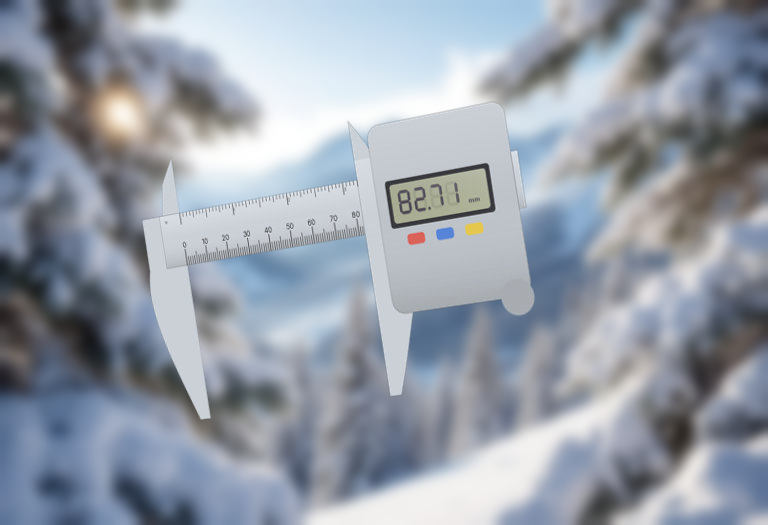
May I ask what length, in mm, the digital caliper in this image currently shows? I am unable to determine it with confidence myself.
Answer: 82.71 mm
